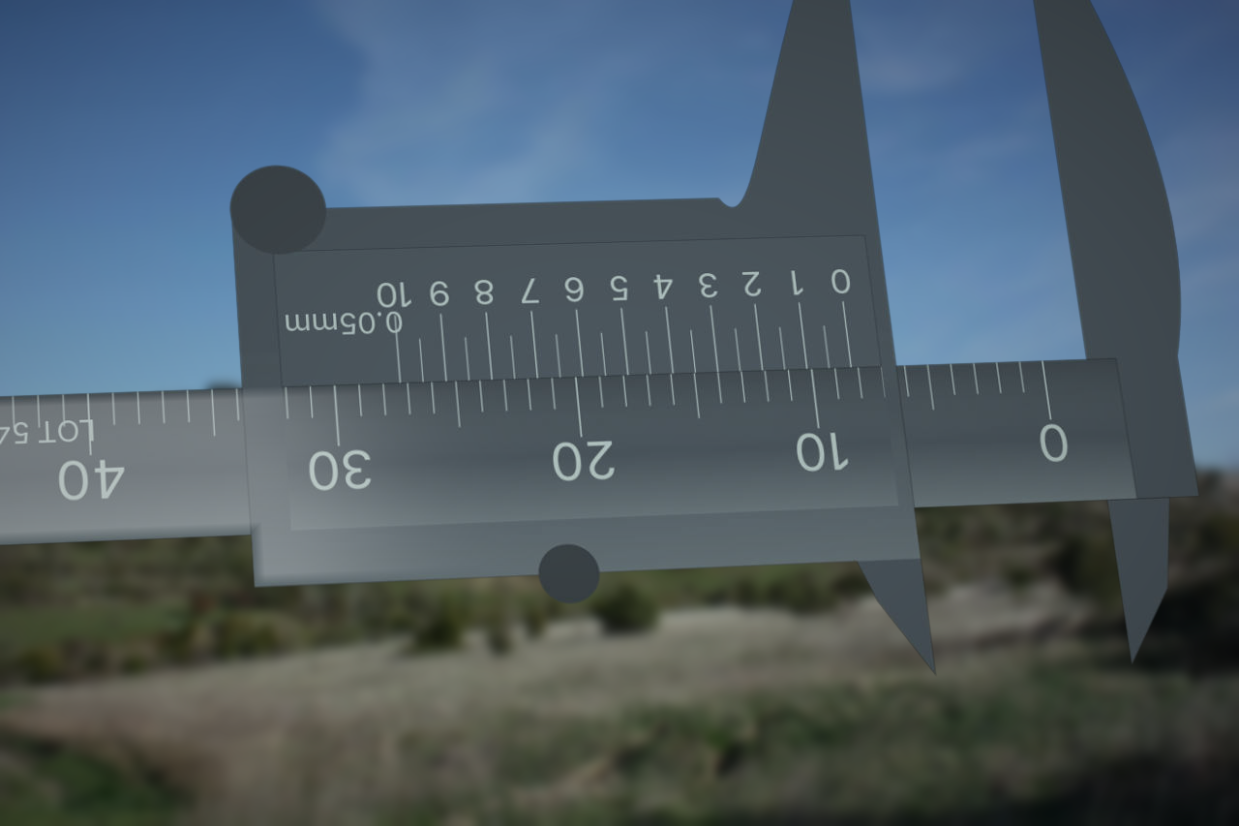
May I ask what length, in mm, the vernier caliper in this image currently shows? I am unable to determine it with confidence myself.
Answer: 8.30 mm
